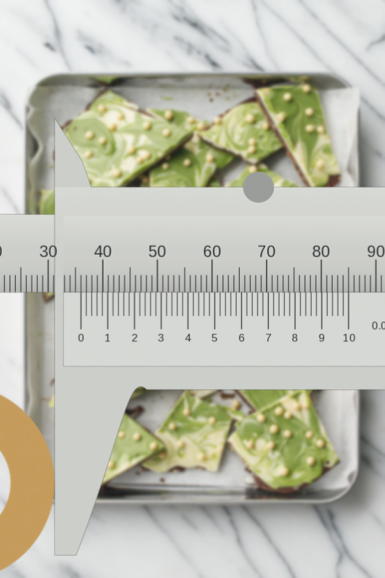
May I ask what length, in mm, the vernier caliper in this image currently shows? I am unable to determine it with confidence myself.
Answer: 36.0 mm
